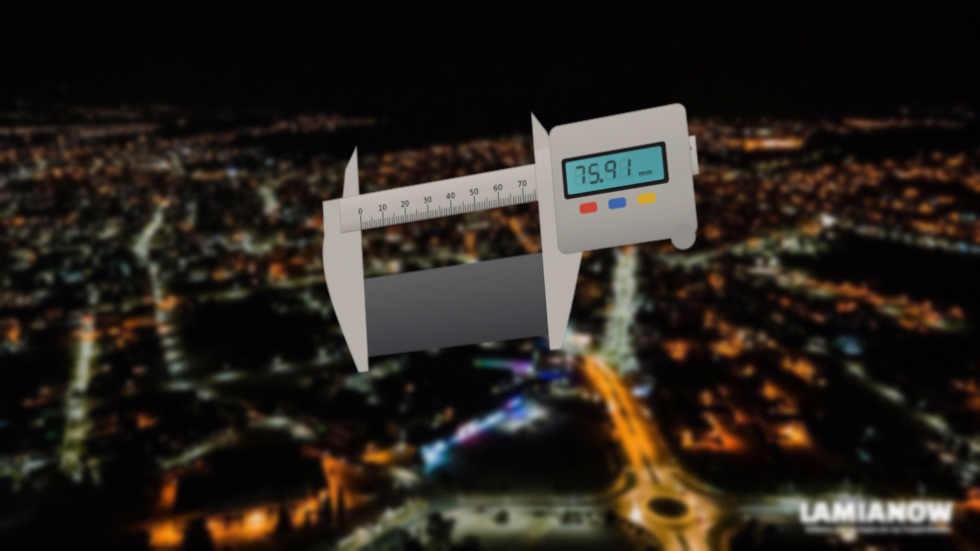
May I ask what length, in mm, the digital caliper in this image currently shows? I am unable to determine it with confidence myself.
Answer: 75.91 mm
